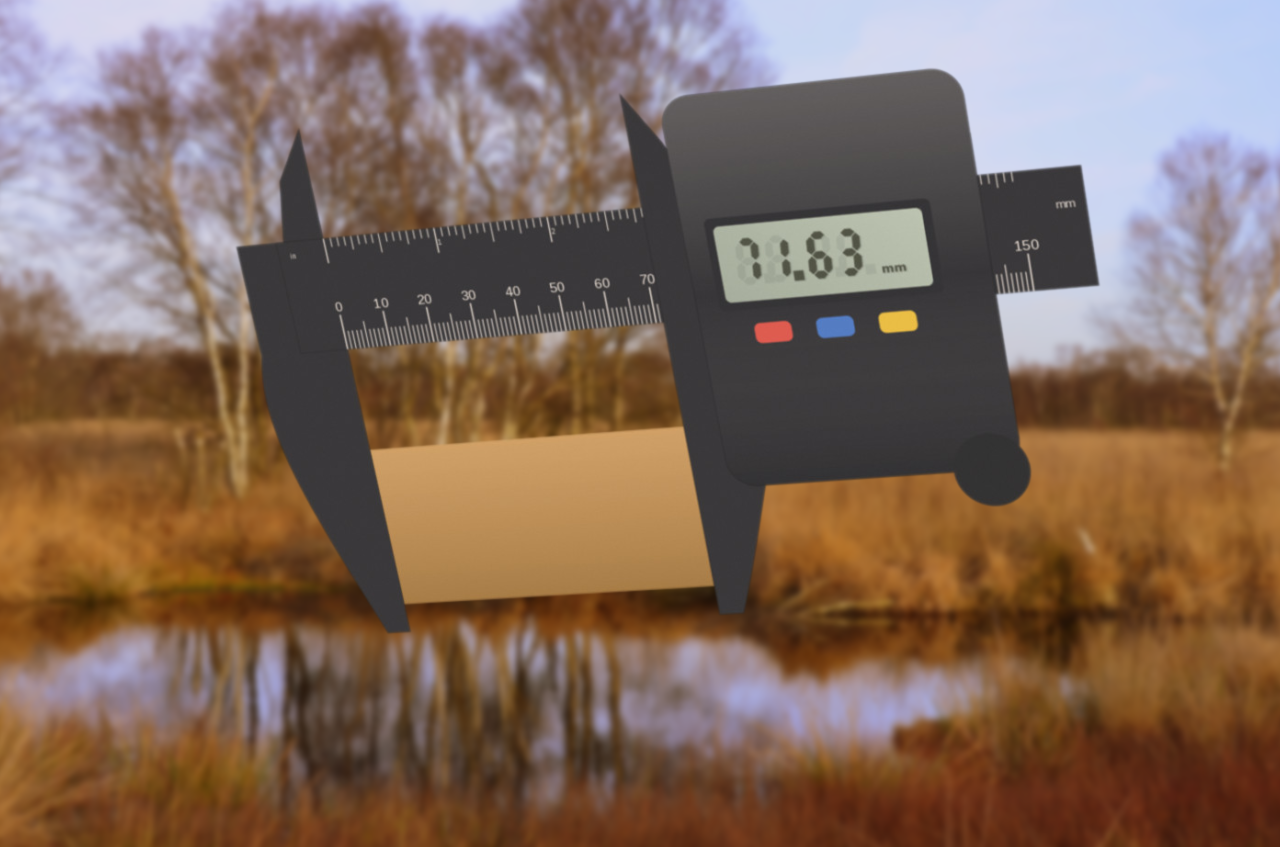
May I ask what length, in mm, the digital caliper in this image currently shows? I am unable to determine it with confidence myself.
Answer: 71.63 mm
